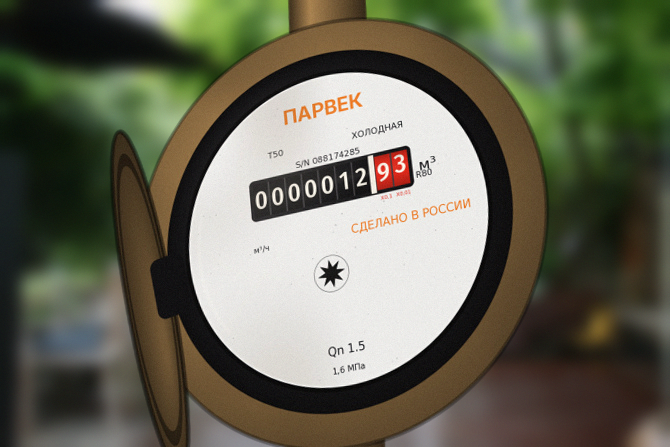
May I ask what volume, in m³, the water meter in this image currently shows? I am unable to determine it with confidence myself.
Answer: 12.93 m³
